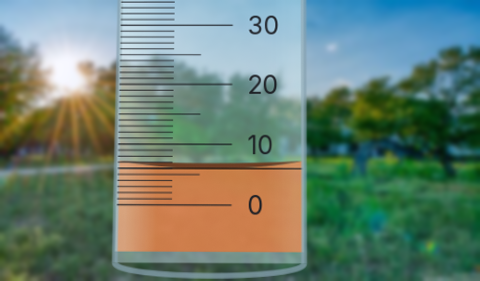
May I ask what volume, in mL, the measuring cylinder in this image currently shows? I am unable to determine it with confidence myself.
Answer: 6 mL
